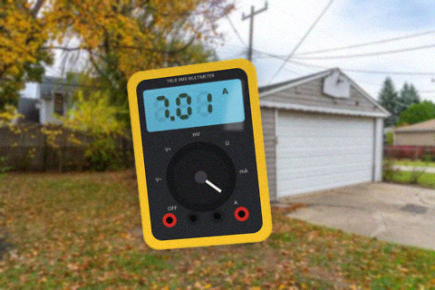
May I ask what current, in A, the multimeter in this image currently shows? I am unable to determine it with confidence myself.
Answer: 7.01 A
